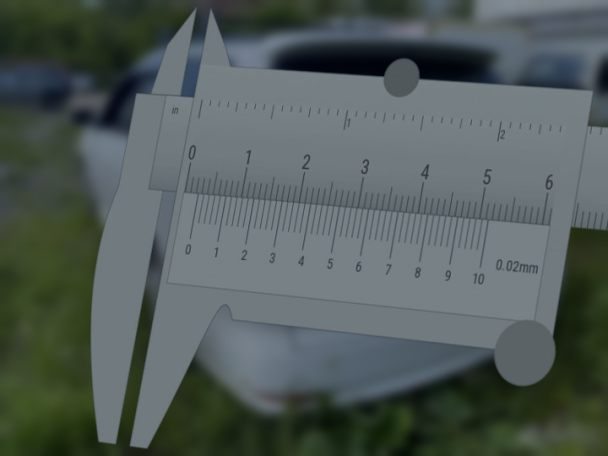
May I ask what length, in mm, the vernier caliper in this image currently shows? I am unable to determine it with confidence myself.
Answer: 2.4 mm
